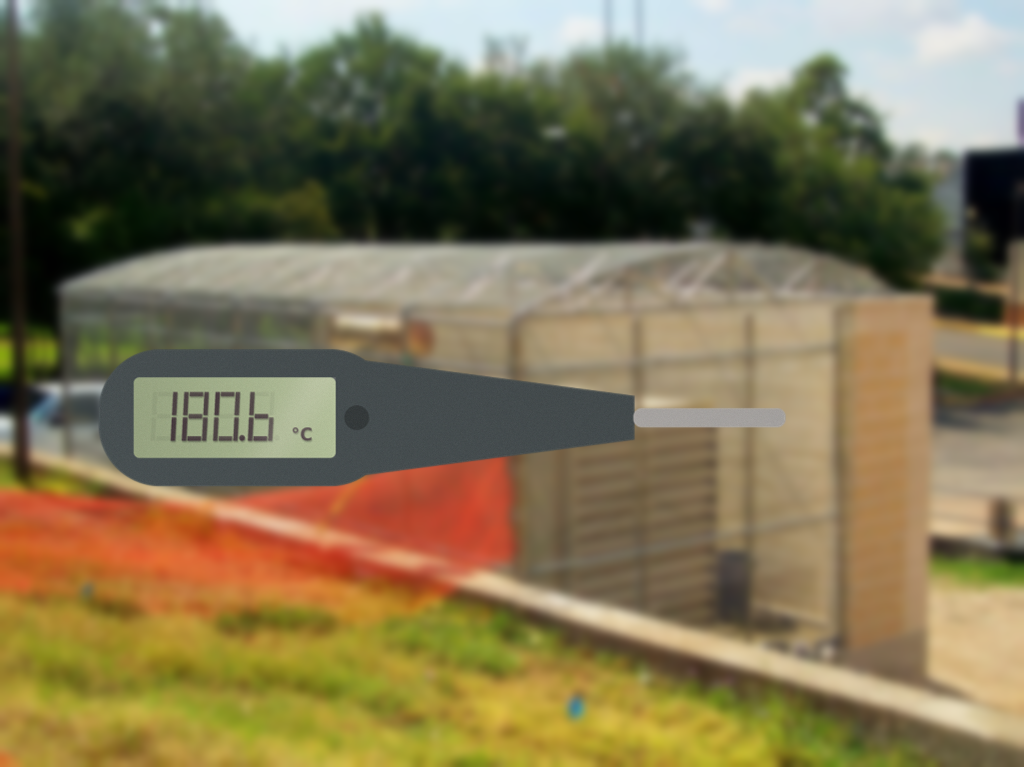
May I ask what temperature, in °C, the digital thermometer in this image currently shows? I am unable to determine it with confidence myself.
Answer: 180.6 °C
